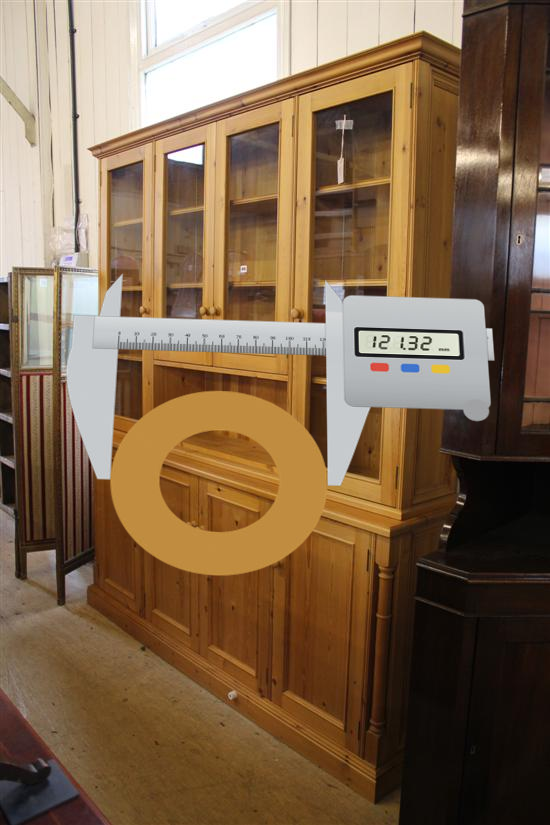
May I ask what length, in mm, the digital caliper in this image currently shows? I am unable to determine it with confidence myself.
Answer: 121.32 mm
